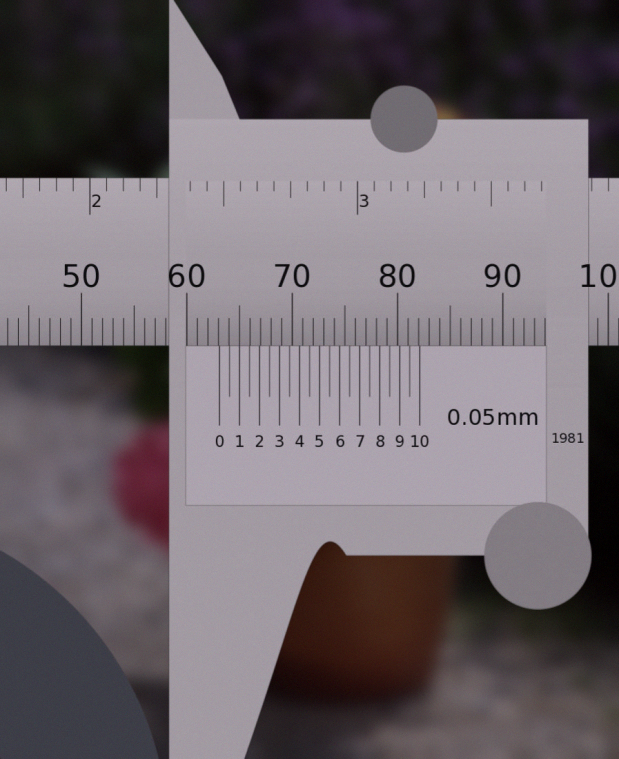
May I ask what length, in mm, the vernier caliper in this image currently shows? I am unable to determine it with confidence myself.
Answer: 63.1 mm
